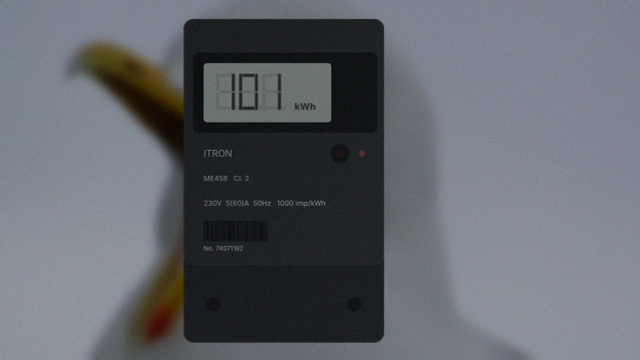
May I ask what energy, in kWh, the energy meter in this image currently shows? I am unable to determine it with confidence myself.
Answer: 101 kWh
